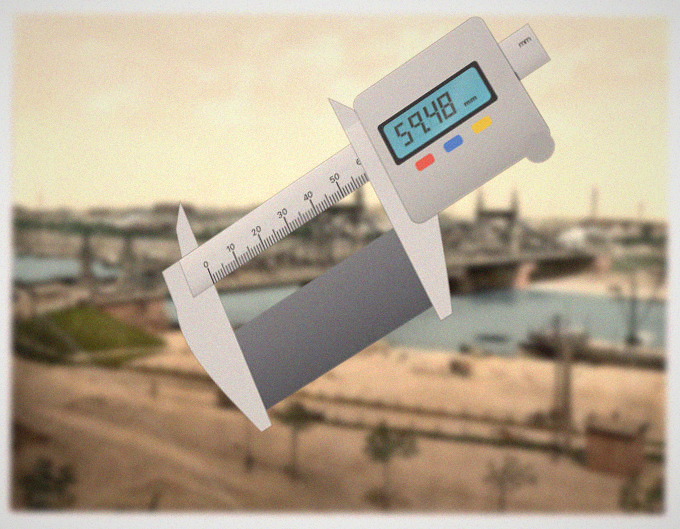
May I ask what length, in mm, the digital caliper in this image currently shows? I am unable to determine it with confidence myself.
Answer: 59.48 mm
